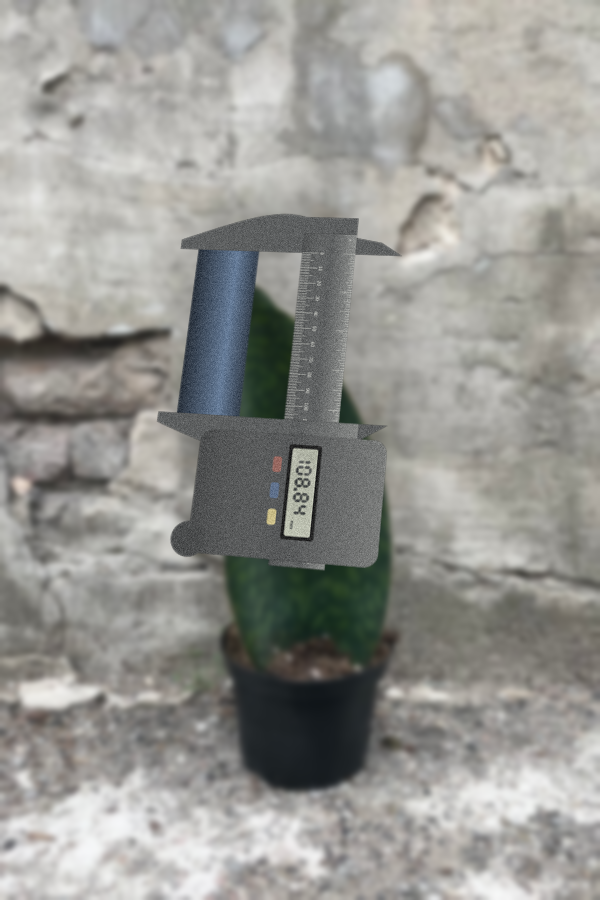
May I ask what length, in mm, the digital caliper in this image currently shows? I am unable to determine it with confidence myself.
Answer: 108.84 mm
